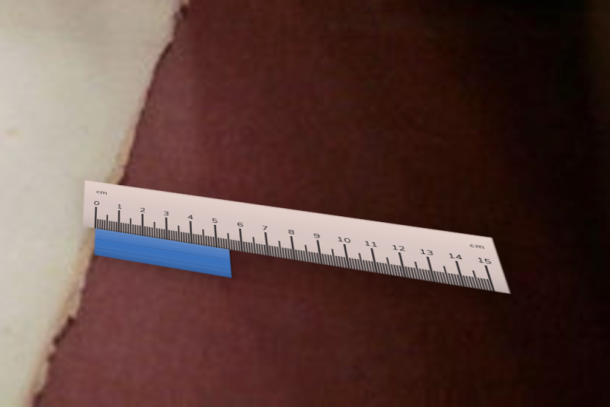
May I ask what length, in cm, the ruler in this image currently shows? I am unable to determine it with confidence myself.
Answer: 5.5 cm
